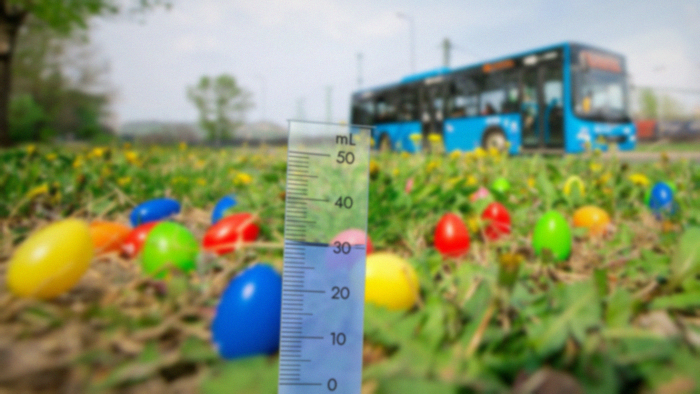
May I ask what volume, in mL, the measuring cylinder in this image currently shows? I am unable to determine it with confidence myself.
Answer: 30 mL
